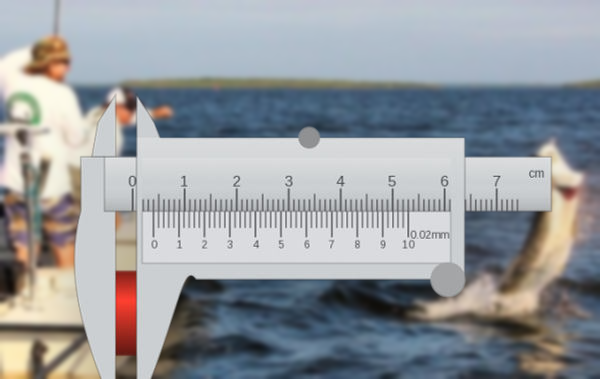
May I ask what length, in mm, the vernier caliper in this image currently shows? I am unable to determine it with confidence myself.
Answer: 4.0 mm
